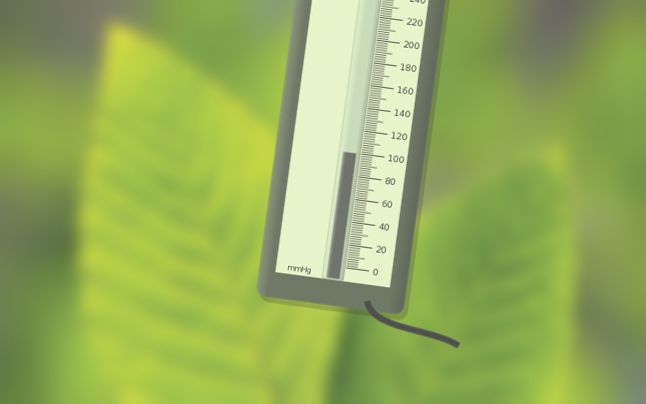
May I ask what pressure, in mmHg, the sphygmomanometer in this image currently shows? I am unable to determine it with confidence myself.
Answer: 100 mmHg
